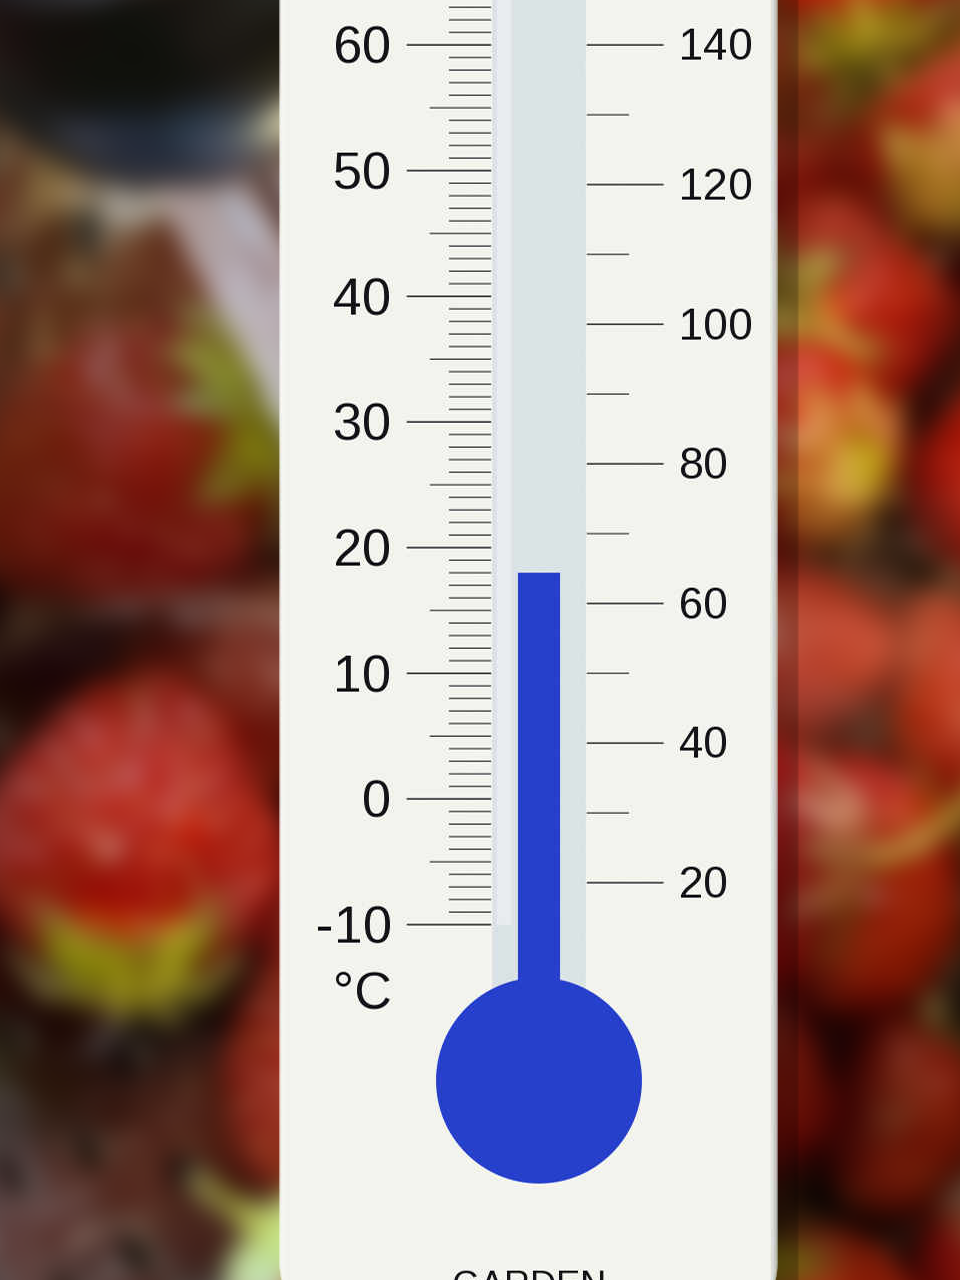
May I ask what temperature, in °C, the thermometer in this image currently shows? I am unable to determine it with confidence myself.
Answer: 18 °C
